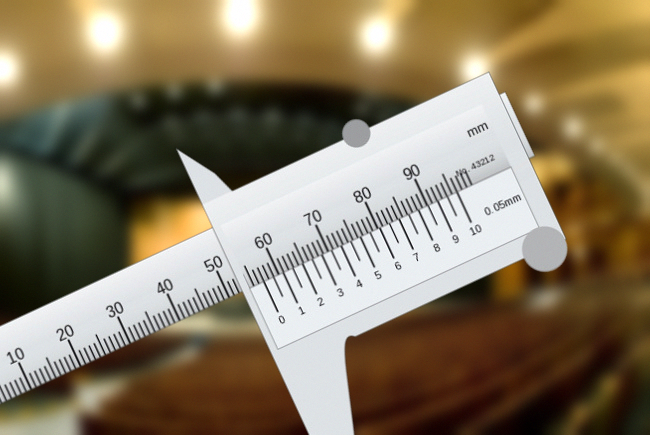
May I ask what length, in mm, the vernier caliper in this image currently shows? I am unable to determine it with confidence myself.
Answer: 57.0 mm
